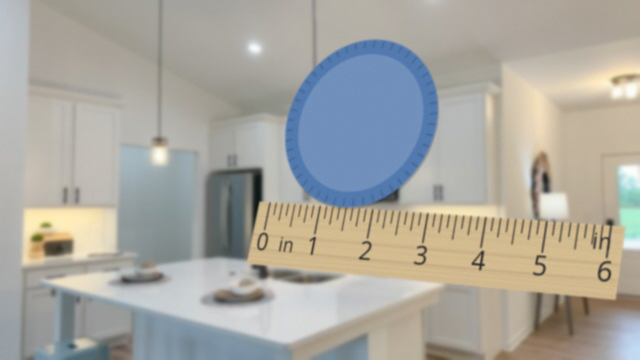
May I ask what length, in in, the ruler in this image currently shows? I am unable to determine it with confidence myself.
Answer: 2.875 in
